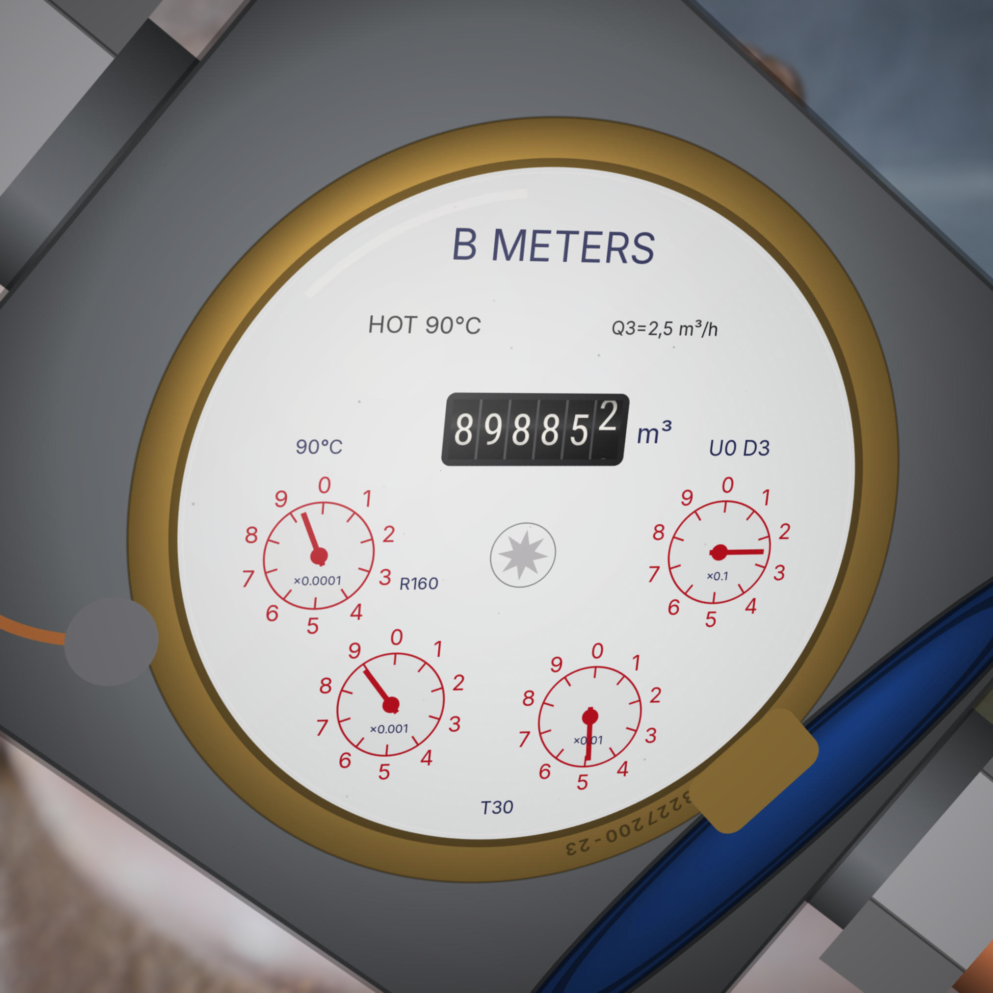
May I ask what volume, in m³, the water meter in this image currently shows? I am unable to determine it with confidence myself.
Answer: 898852.2489 m³
